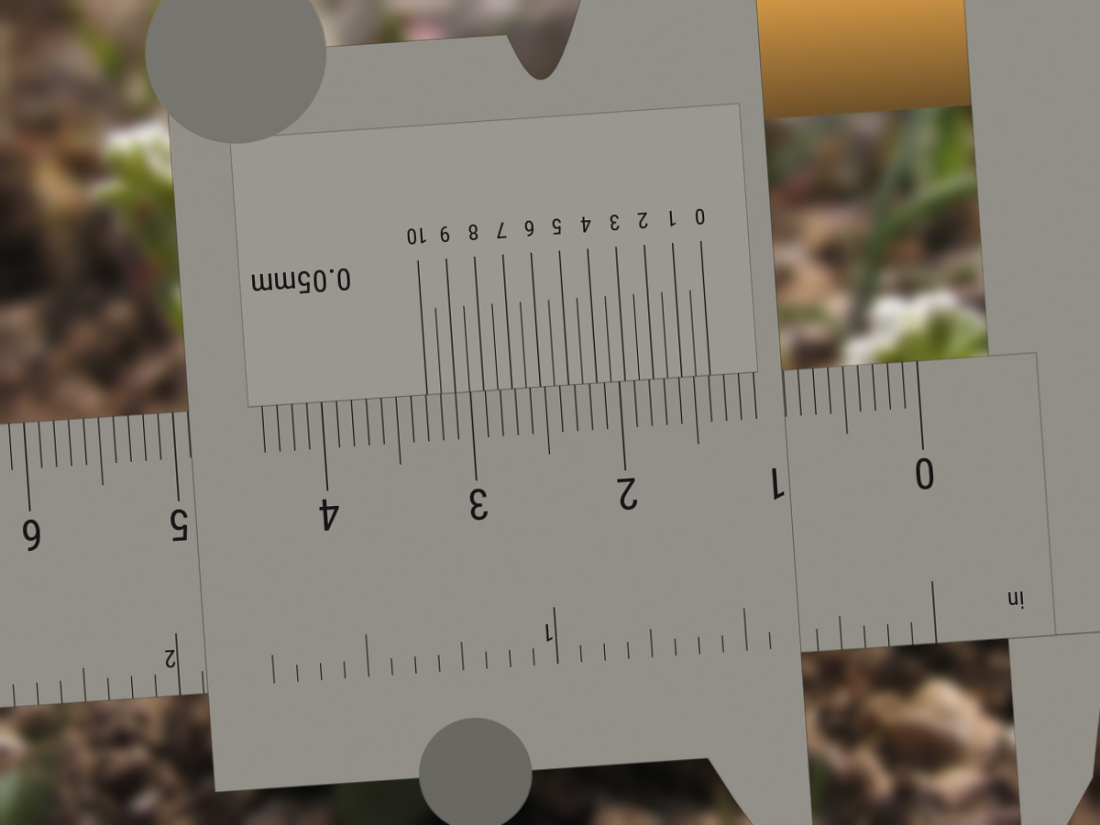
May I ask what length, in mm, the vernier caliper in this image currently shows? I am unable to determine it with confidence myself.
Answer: 13.9 mm
